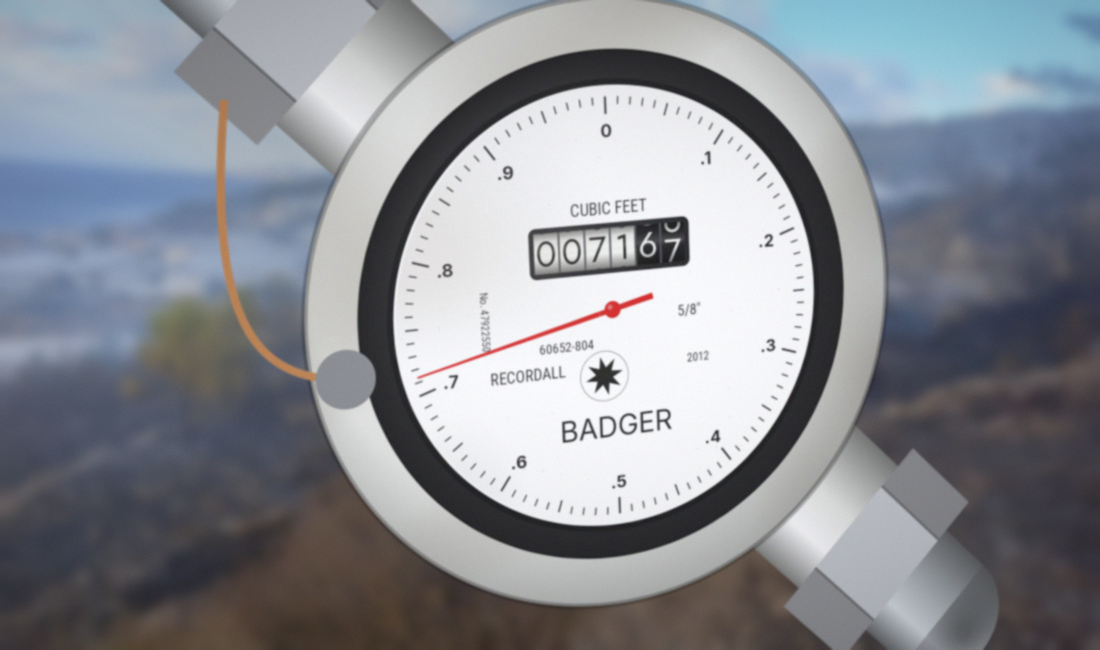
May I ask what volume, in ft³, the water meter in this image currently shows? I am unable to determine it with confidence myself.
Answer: 7166.71 ft³
